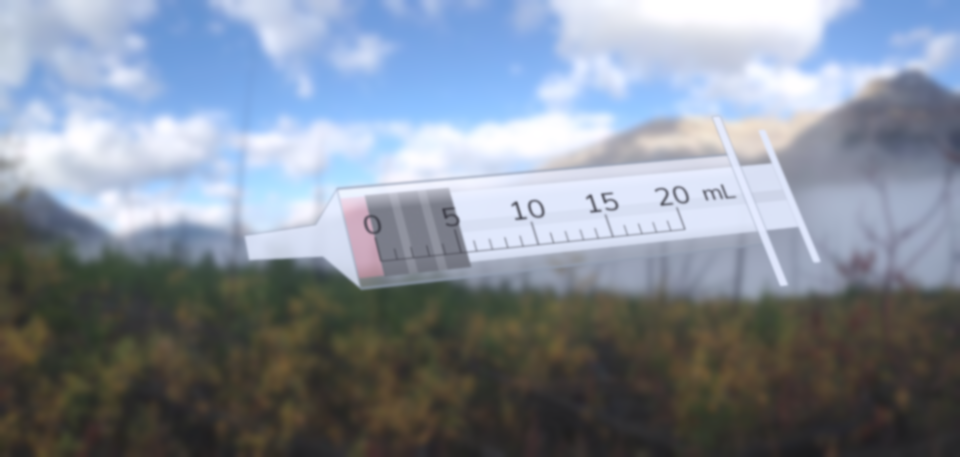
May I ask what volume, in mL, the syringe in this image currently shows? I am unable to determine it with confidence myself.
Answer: 0 mL
